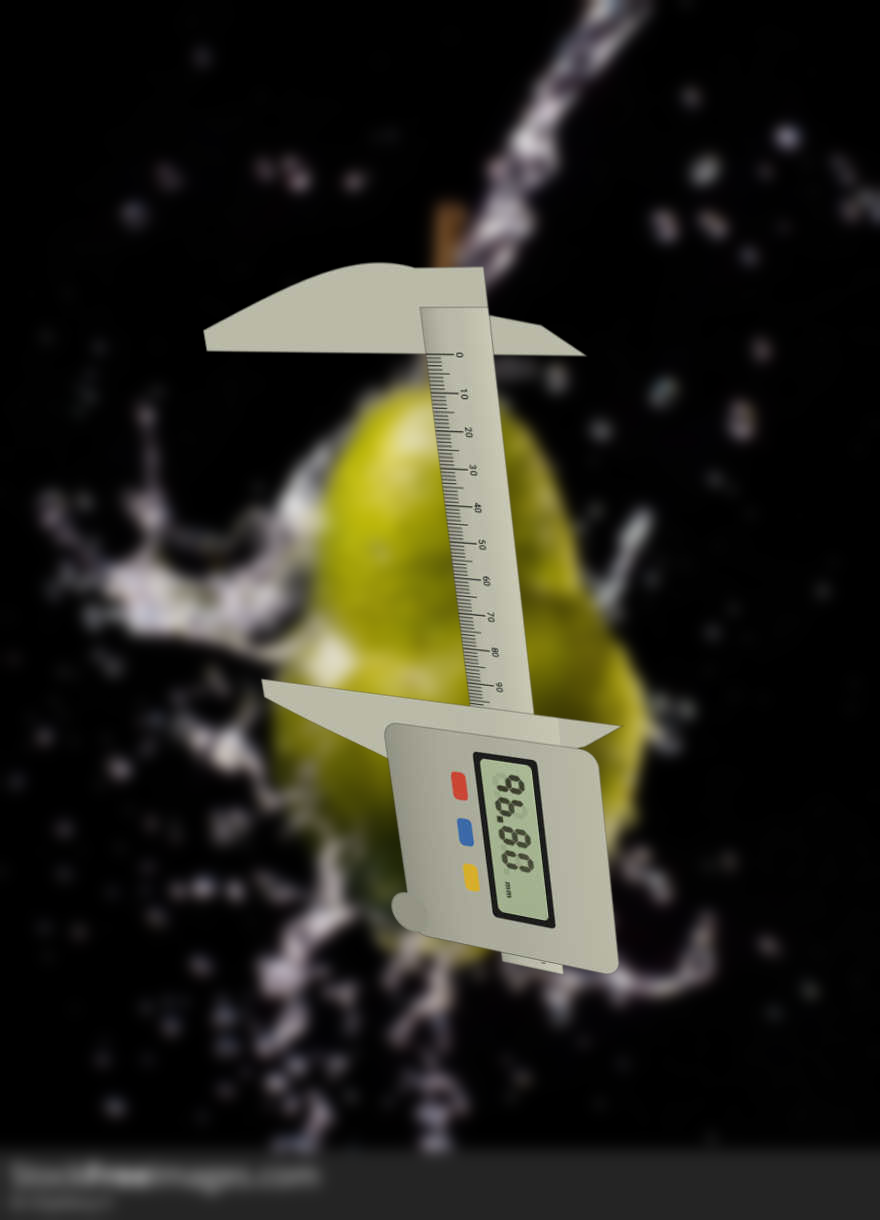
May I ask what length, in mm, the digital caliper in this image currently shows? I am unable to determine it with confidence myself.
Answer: 96.80 mm
